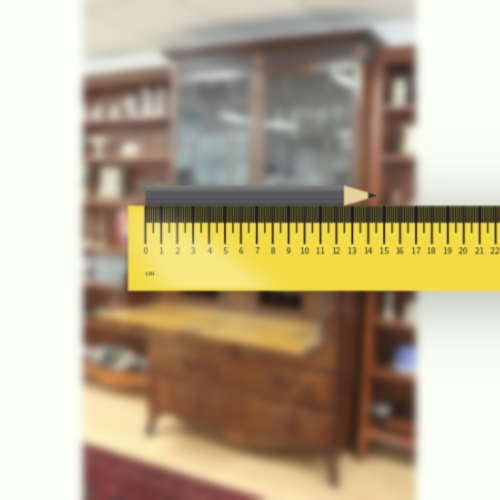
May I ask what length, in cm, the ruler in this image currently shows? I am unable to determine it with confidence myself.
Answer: 14.5 cm
